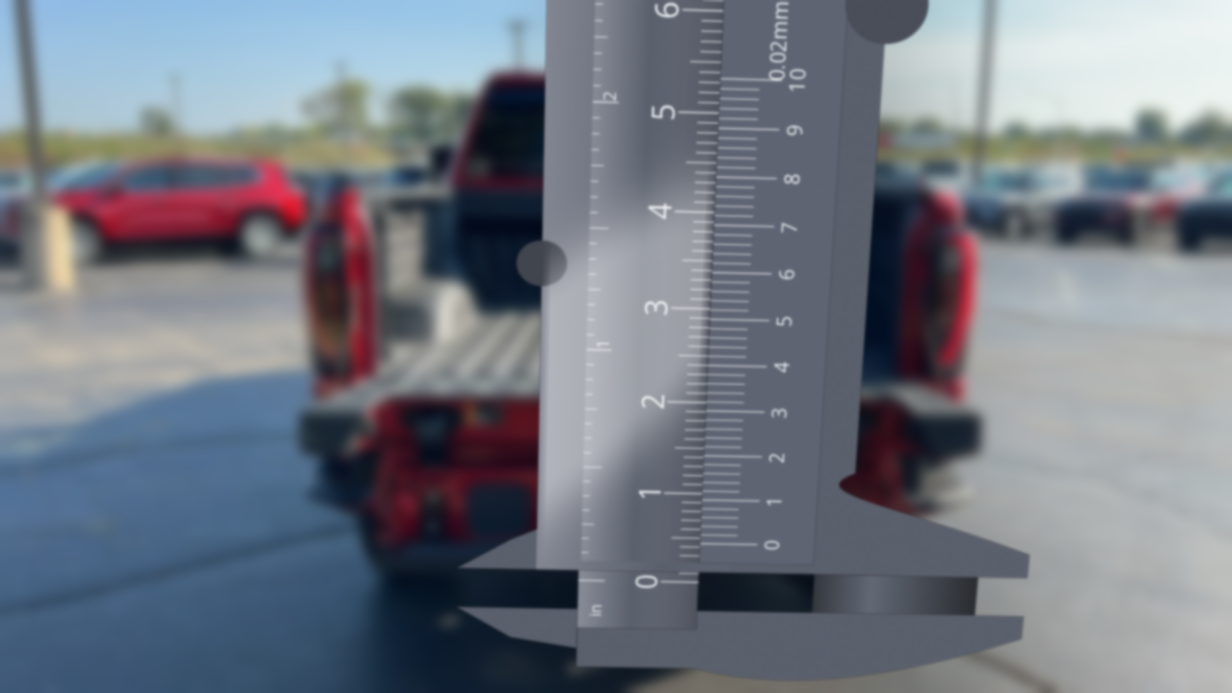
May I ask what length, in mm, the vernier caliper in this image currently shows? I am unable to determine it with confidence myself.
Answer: 4.4 mm
